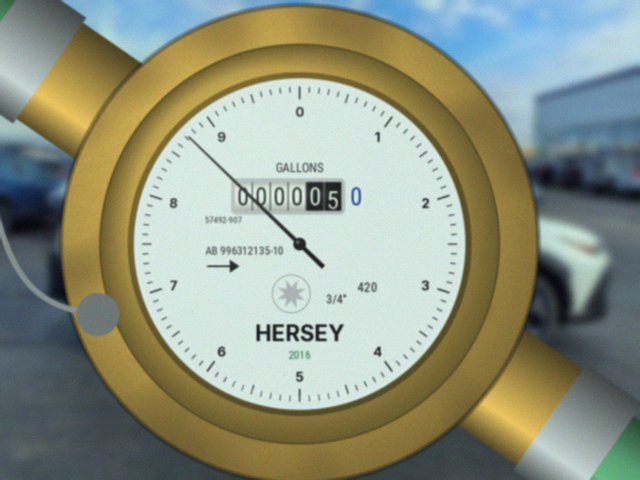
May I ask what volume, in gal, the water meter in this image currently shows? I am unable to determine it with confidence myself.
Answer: 48.7 gal
